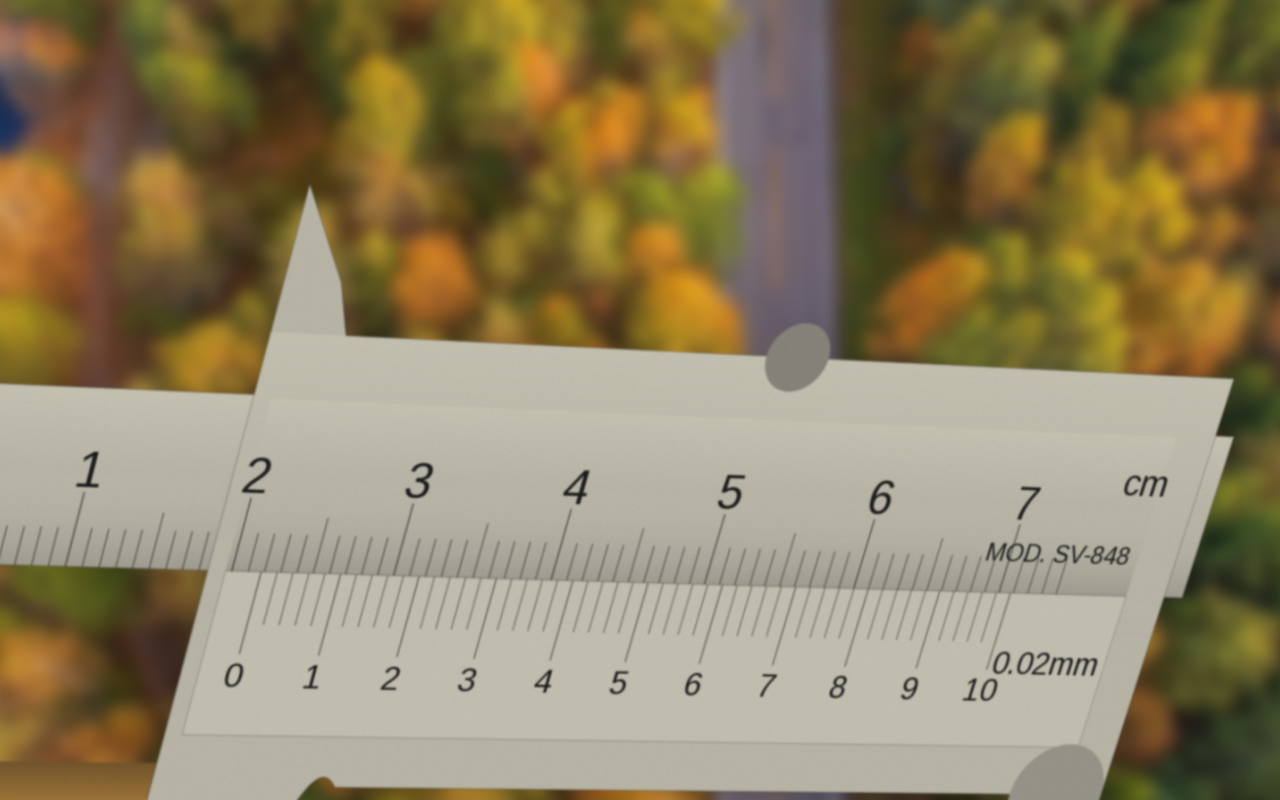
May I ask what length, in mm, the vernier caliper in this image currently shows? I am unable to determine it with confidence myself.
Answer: 21.8 mm
